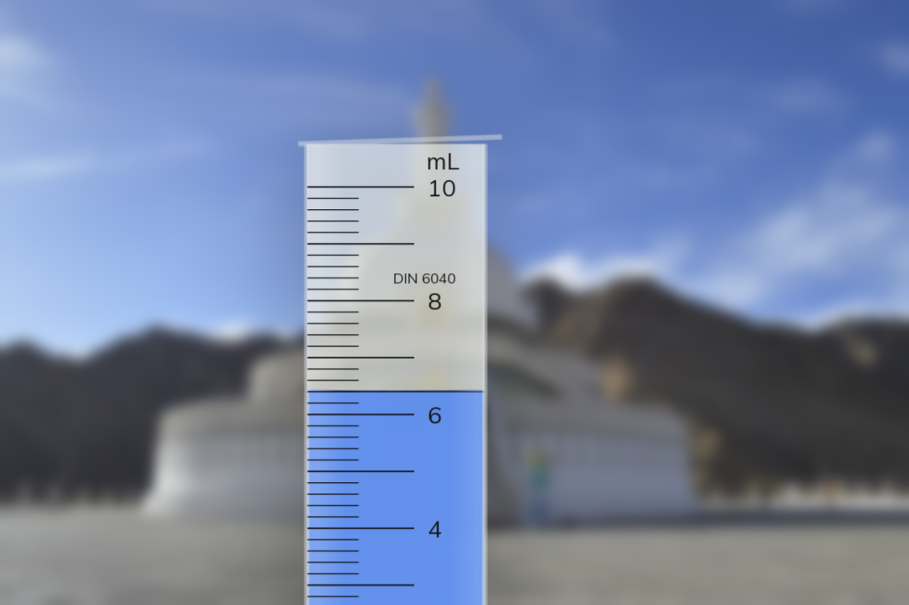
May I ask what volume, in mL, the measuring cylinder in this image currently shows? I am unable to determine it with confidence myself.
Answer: 6.4 mL
